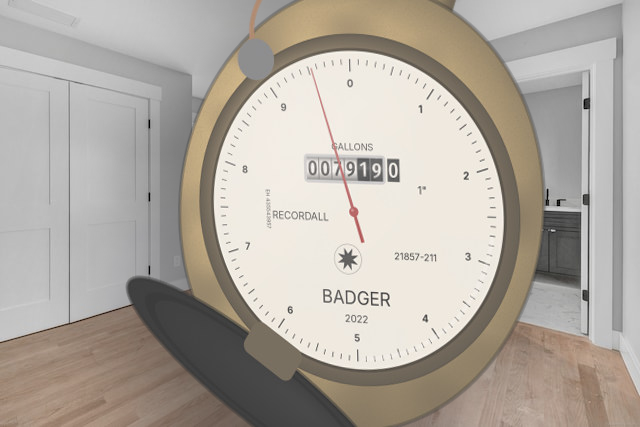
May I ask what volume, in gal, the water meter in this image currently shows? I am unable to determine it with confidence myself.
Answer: 79189.5 gal
